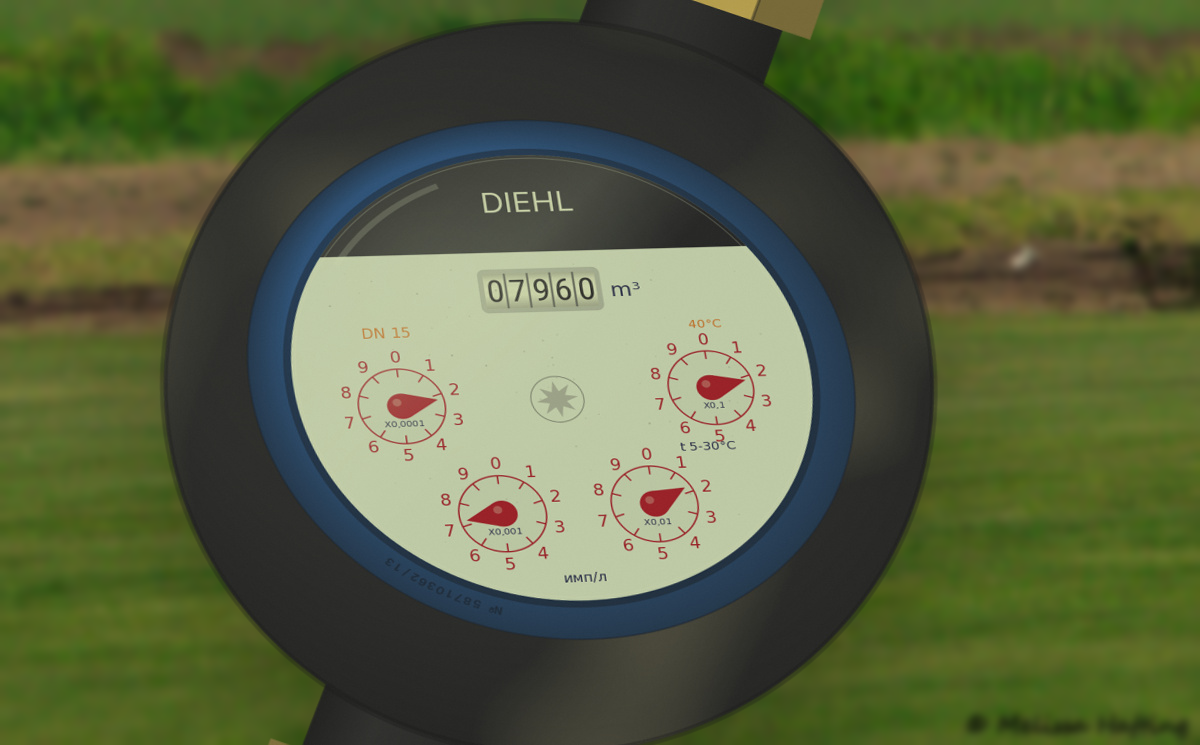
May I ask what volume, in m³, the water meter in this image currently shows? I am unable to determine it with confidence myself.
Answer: 7960.2172 m³
